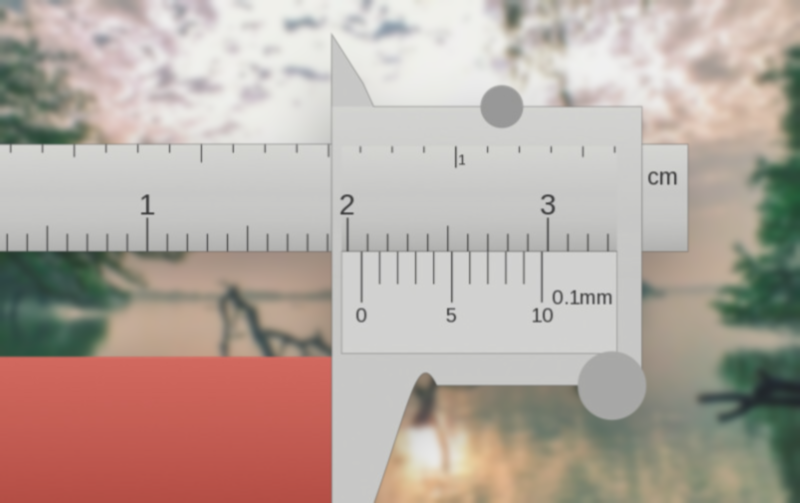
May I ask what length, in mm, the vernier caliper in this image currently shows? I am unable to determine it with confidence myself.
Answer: 20.7 mm
